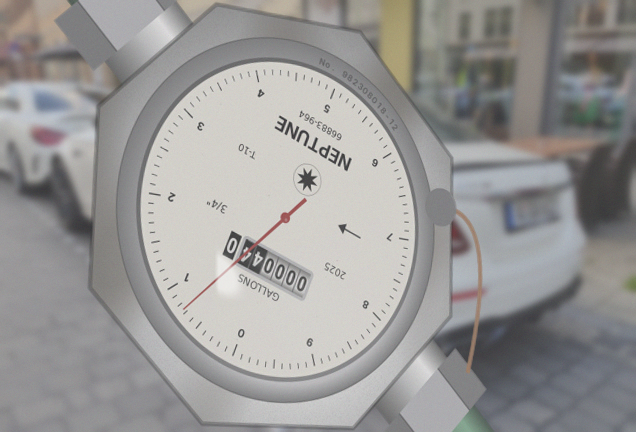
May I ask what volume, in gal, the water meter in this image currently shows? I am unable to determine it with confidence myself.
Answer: 440.7 gal
